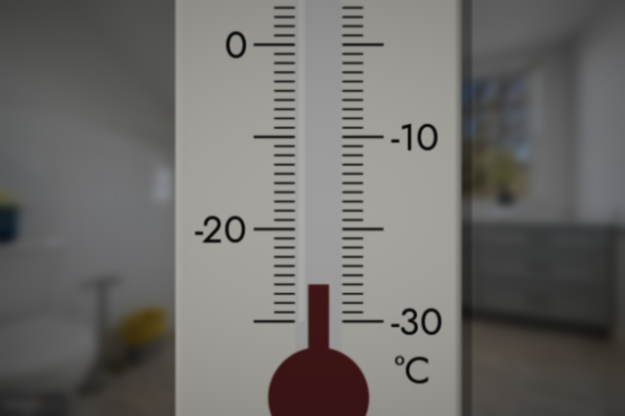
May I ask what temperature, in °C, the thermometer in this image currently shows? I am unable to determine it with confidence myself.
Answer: -26 °C
